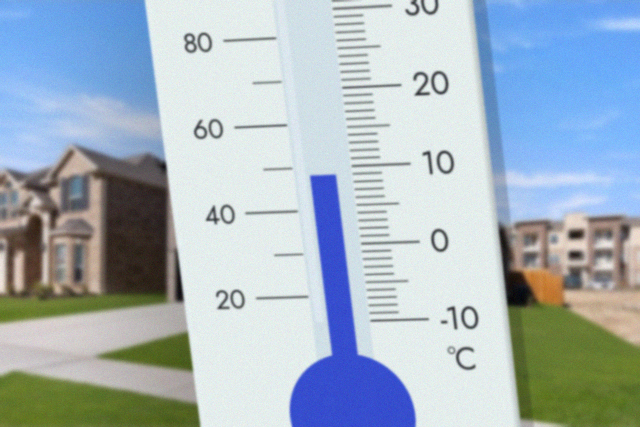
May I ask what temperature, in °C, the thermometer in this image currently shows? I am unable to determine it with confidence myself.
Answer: 9 °C
